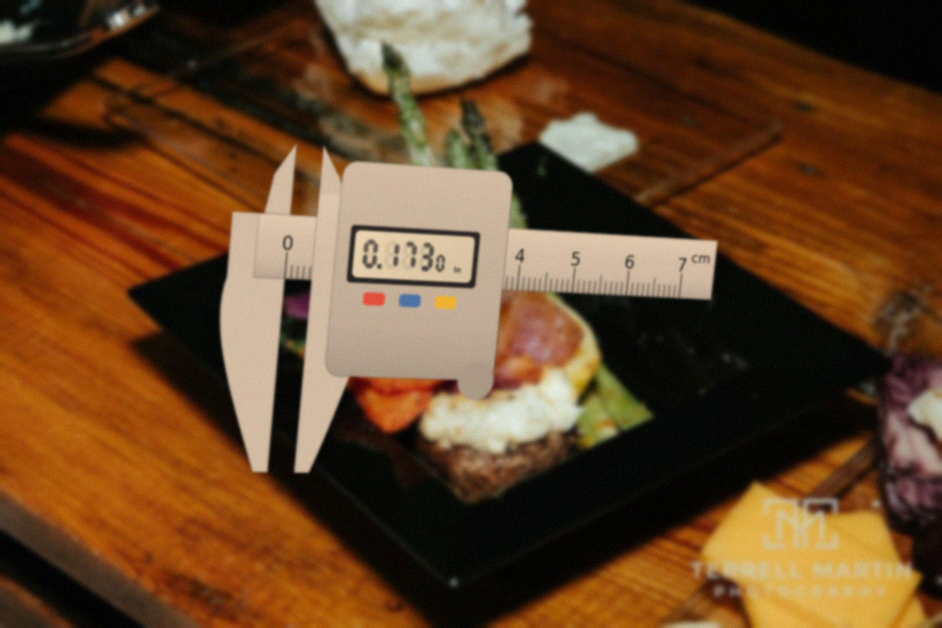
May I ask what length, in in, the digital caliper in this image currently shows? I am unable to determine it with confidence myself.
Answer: 0.1730 in
